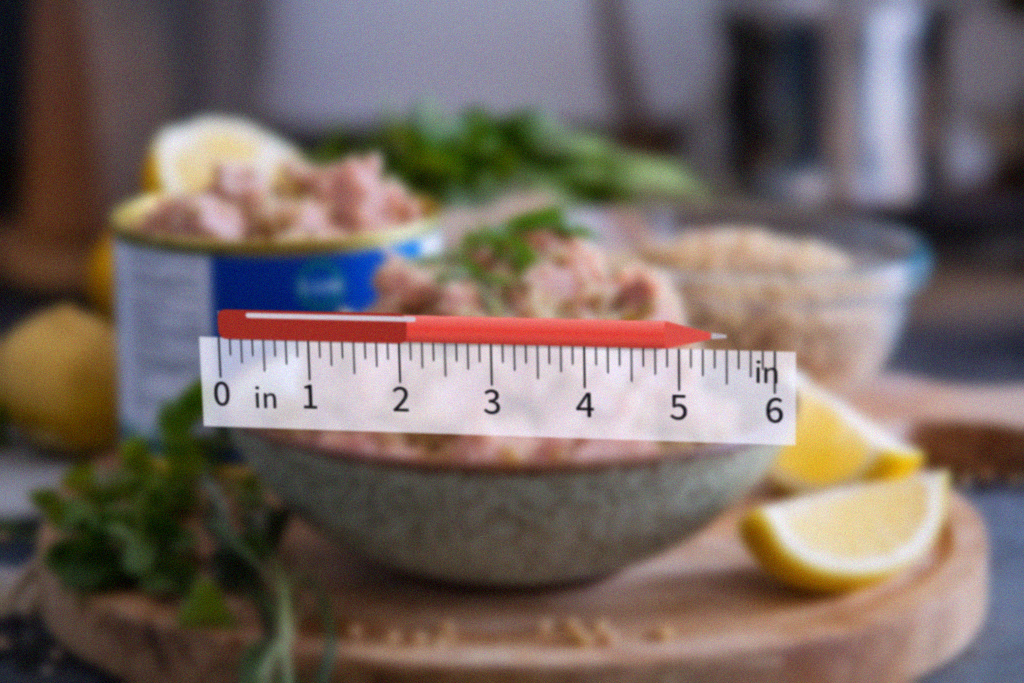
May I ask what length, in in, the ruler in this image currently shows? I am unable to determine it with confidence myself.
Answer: 5.5 in
